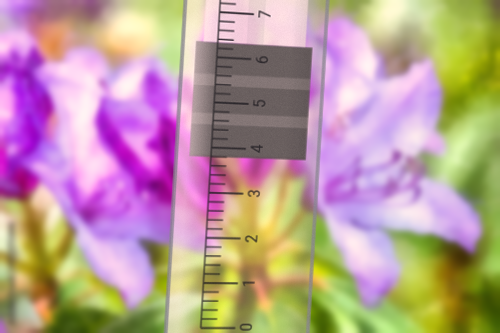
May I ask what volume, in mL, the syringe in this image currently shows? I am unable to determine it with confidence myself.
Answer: 3.8 mL
